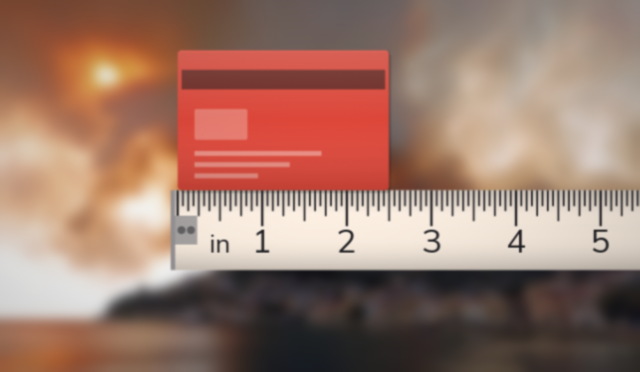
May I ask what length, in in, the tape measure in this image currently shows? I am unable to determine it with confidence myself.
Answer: 2.5 in
